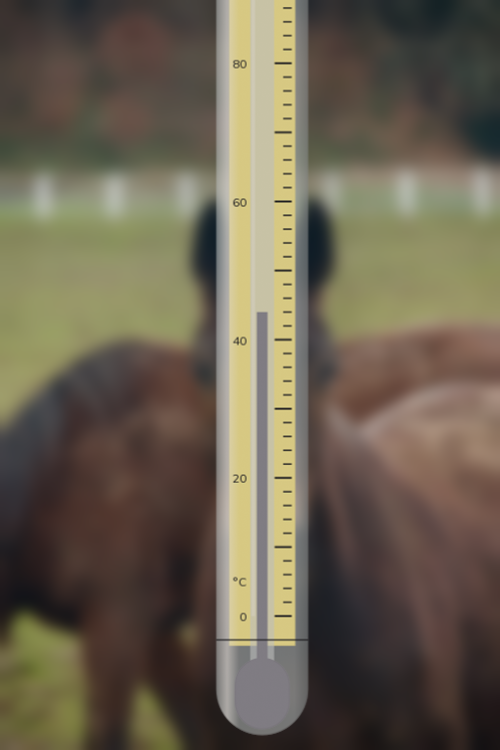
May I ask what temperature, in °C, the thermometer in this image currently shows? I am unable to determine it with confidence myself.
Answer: 44 °C
